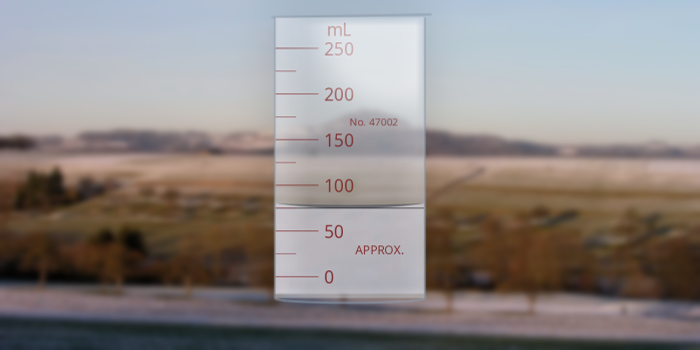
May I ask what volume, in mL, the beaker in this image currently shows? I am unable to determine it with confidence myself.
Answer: 75 mL
